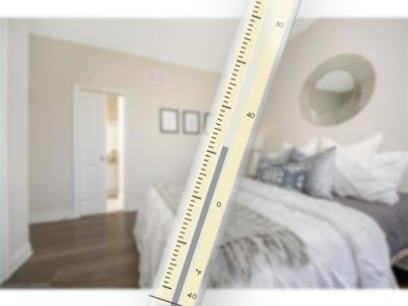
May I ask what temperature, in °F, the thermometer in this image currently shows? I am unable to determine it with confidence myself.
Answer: 24 °F
